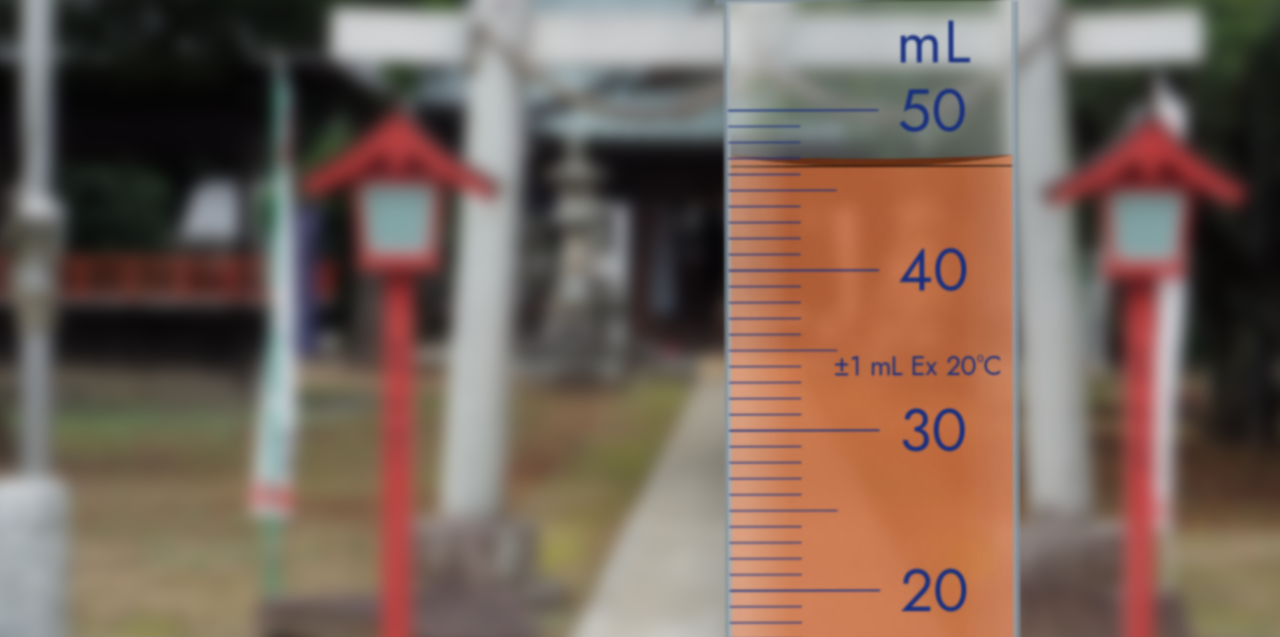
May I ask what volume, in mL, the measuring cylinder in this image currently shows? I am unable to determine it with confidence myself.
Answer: 46.5 mL
